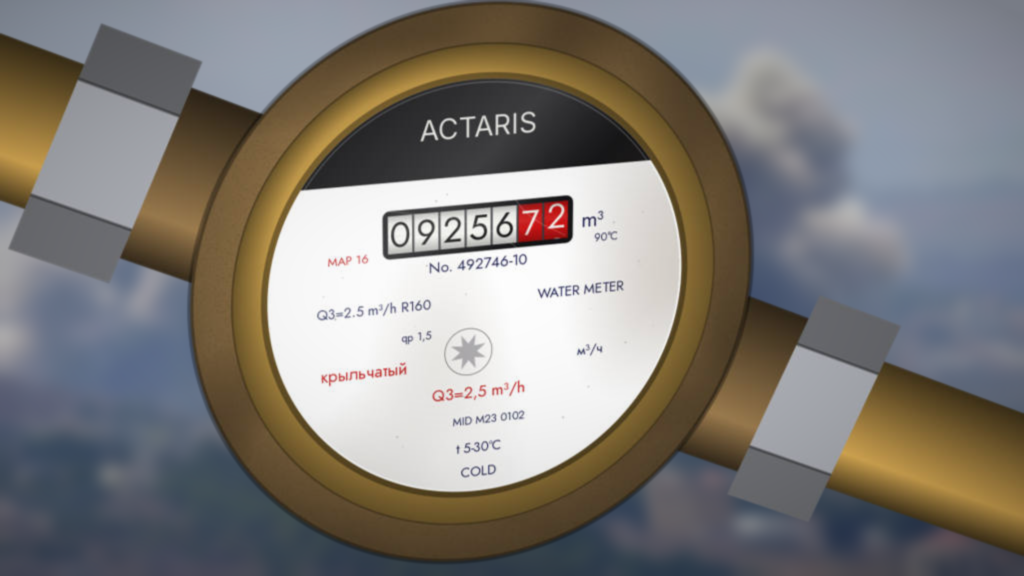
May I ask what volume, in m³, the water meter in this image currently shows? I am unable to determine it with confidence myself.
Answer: 9256.72 m³
